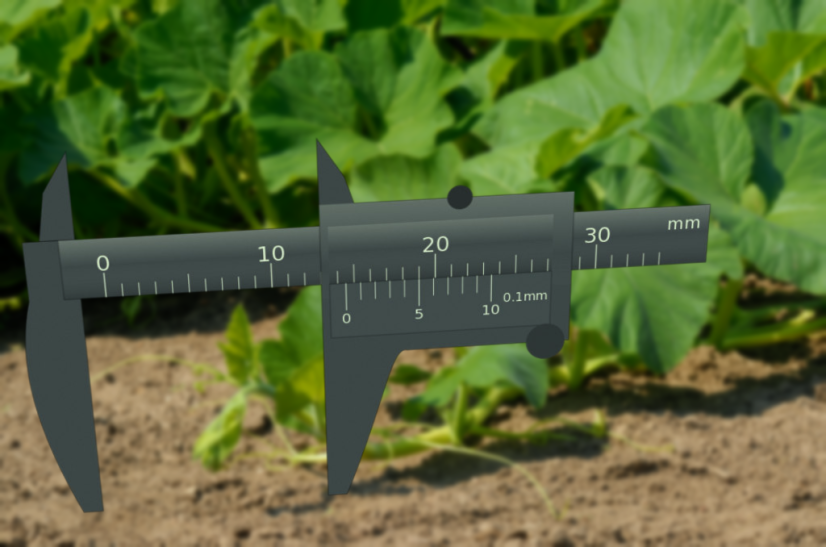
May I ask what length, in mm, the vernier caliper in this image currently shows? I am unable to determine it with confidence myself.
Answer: 14.5 mm
